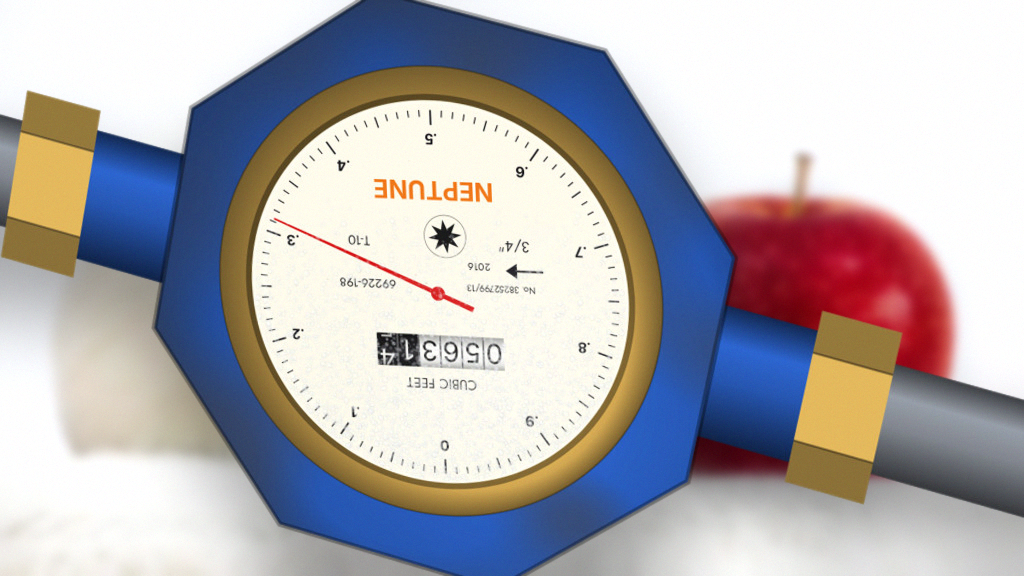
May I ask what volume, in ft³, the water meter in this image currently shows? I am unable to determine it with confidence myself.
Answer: 56314.31 ft³
